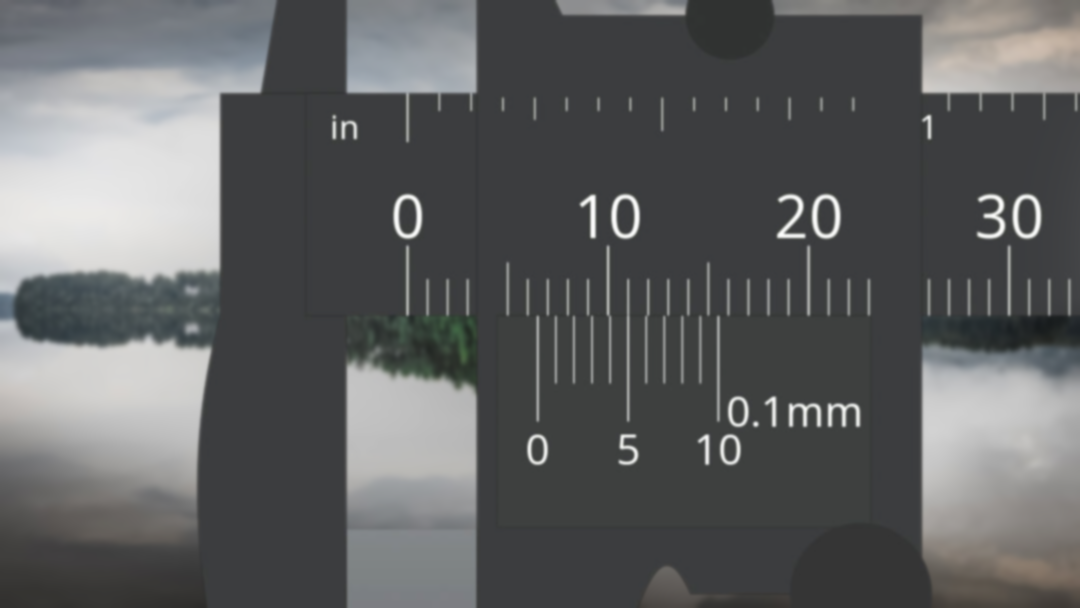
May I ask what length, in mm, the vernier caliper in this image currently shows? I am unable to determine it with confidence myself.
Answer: 6.5 mm
